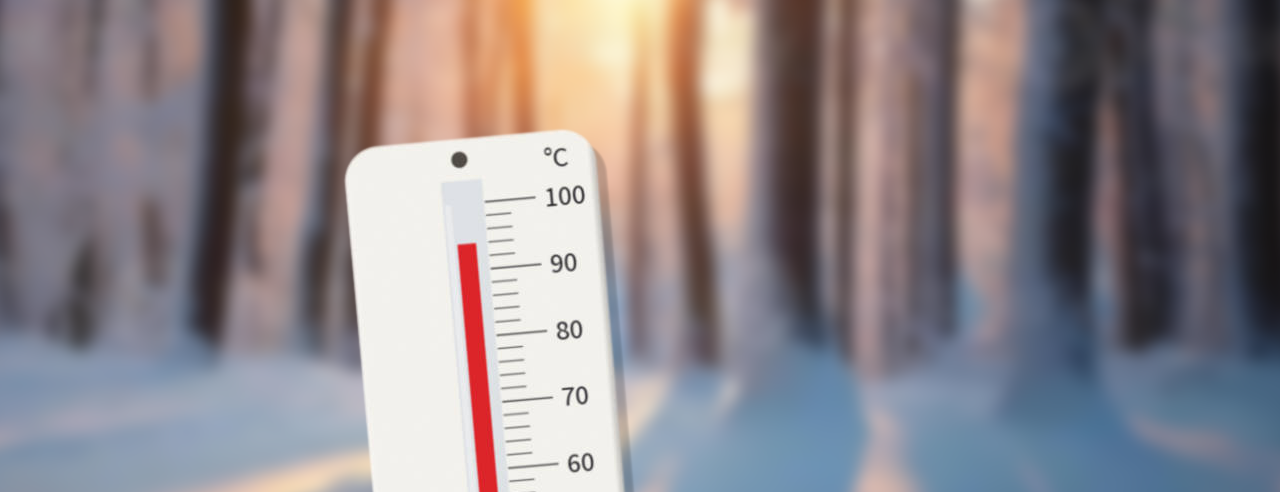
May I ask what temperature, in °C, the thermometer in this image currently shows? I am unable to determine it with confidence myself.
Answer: 94 °C
